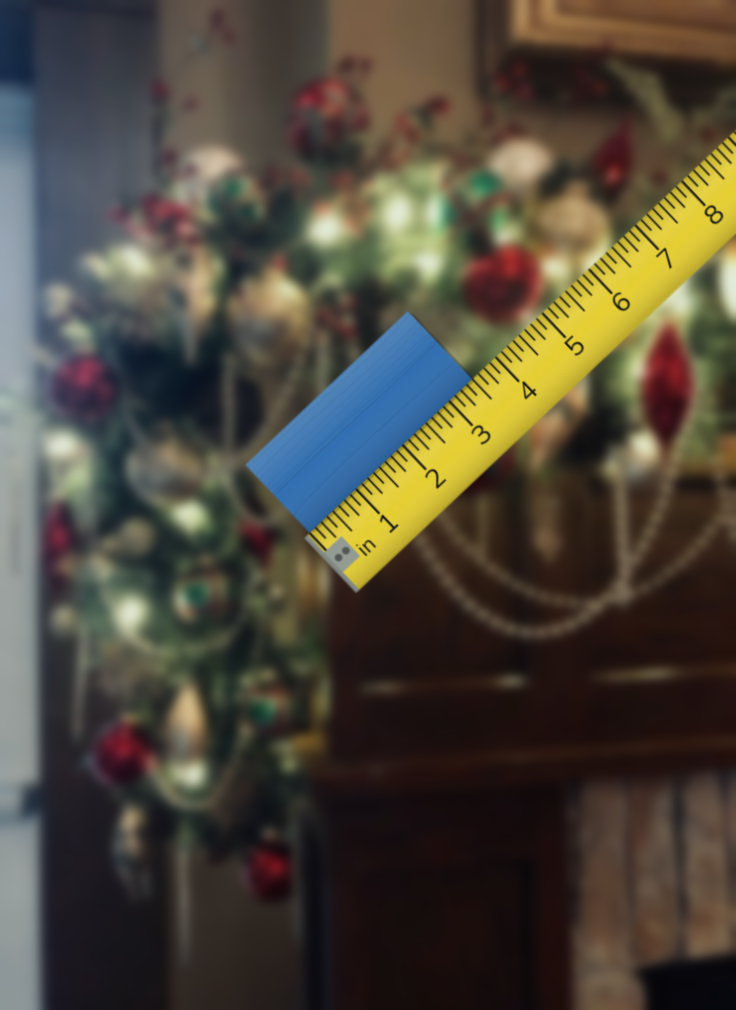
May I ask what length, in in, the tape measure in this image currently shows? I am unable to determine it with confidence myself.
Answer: 3.5 in
